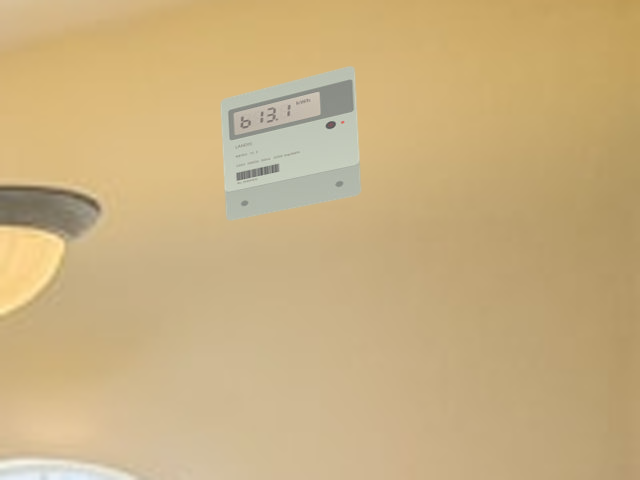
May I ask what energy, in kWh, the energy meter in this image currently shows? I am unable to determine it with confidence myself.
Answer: 613.1 kWh
